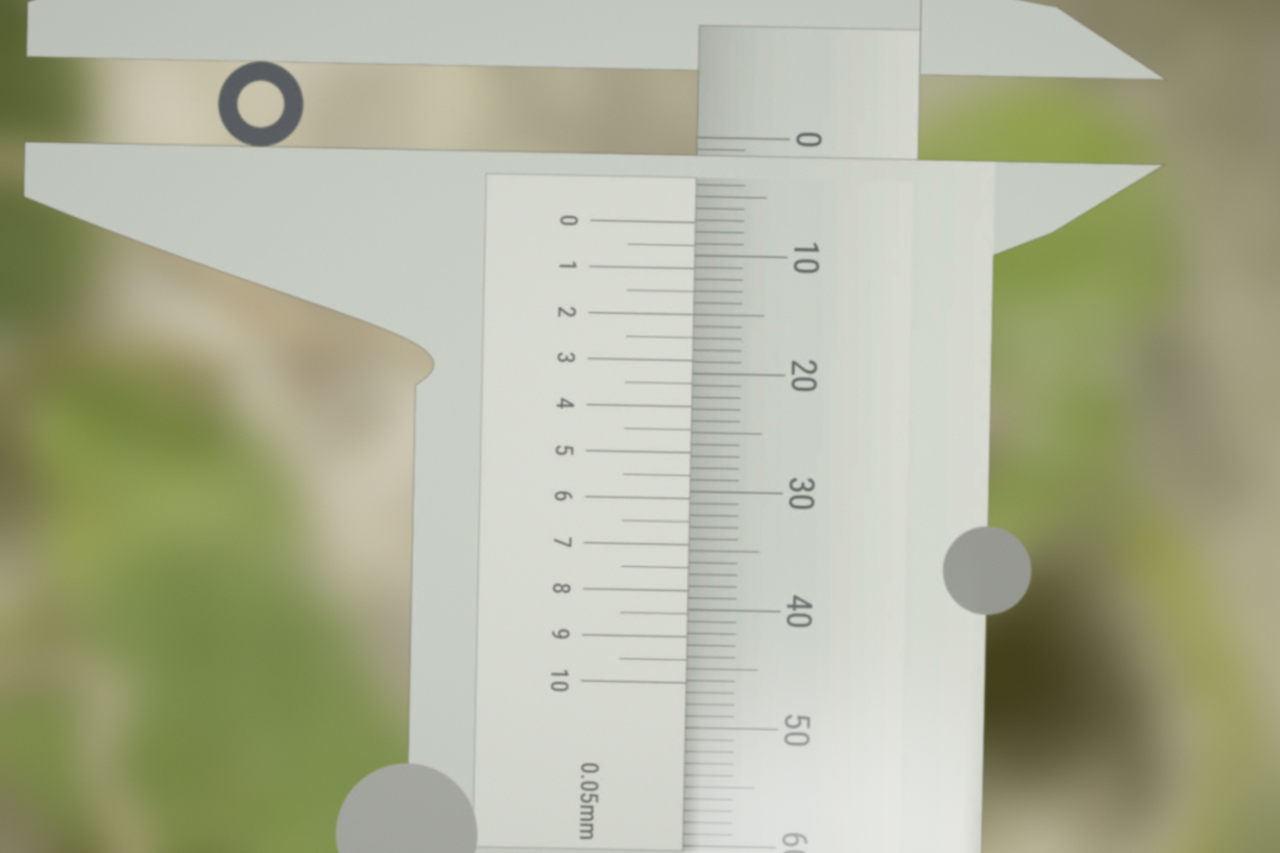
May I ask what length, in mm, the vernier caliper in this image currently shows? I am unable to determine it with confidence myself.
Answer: 7.2 mm
